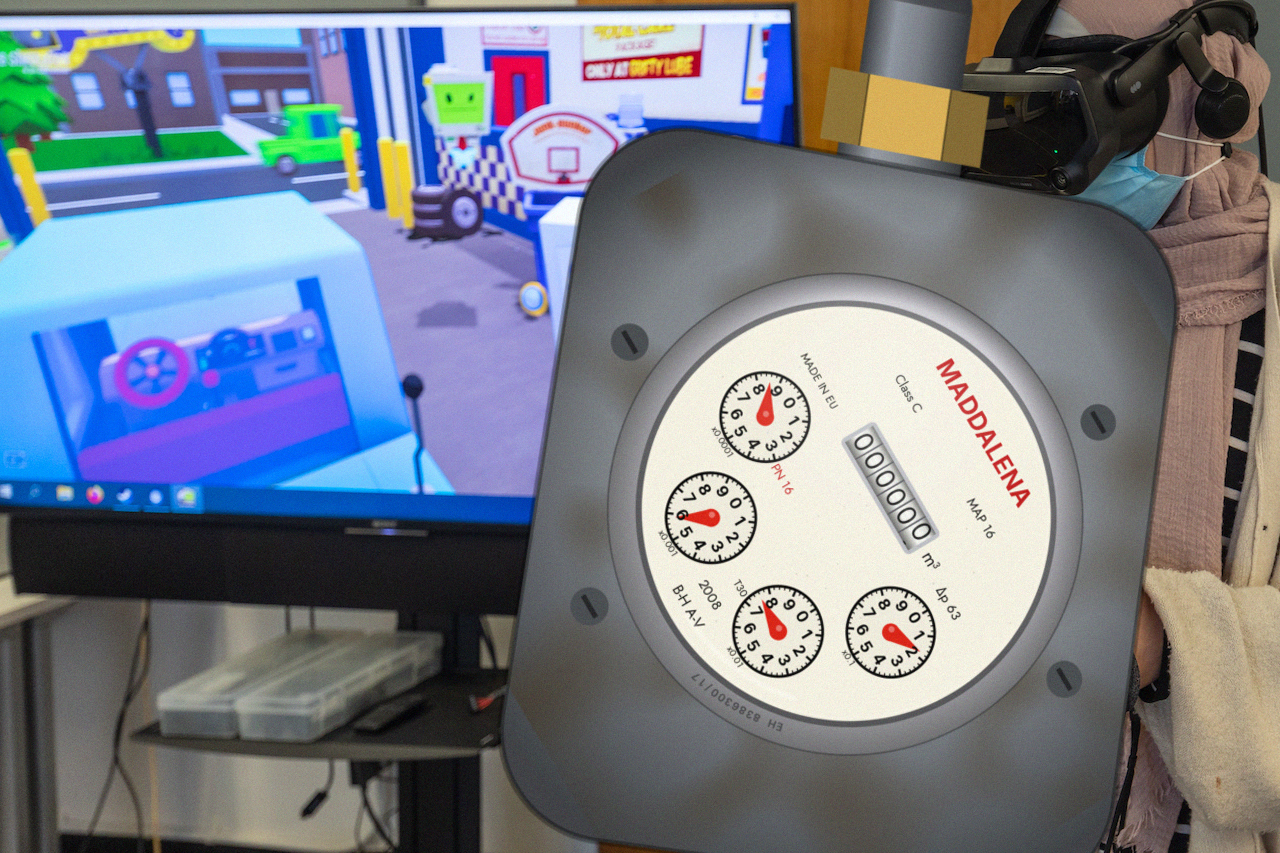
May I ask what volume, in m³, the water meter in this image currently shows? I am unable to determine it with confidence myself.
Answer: 0.1758 m³
